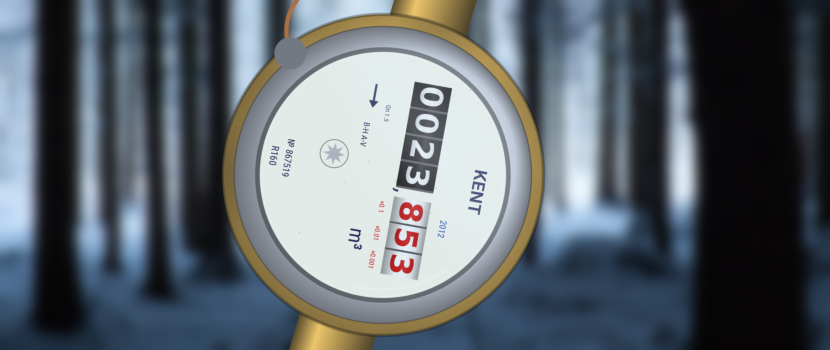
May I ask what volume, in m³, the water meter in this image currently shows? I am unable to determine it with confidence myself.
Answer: 23.853 m³
